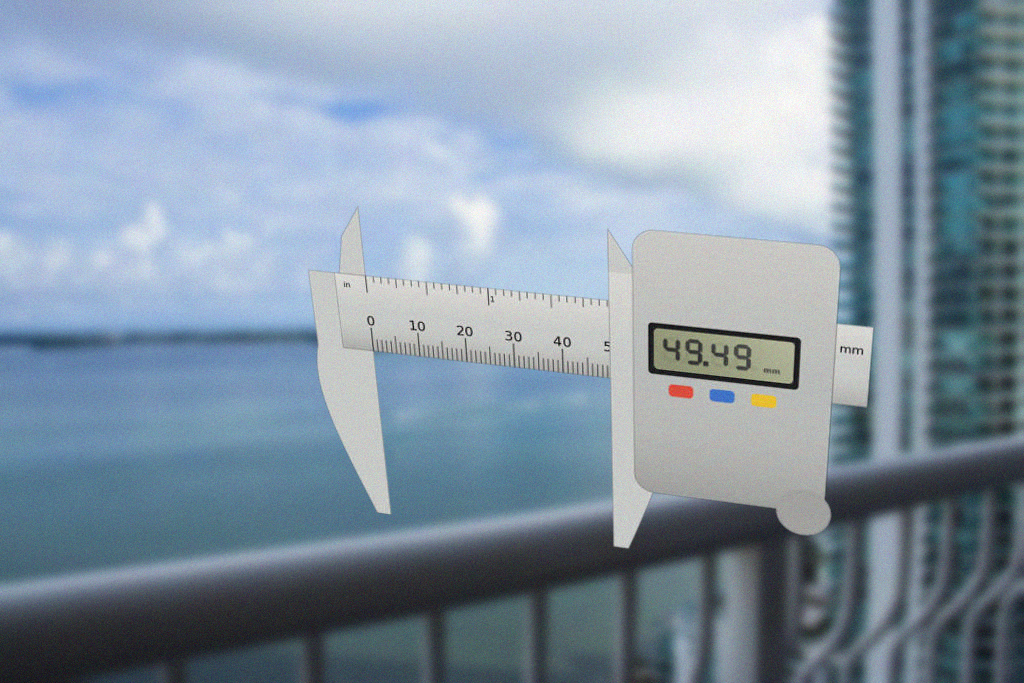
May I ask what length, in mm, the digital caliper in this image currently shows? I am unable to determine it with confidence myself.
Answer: 49.49 mm
